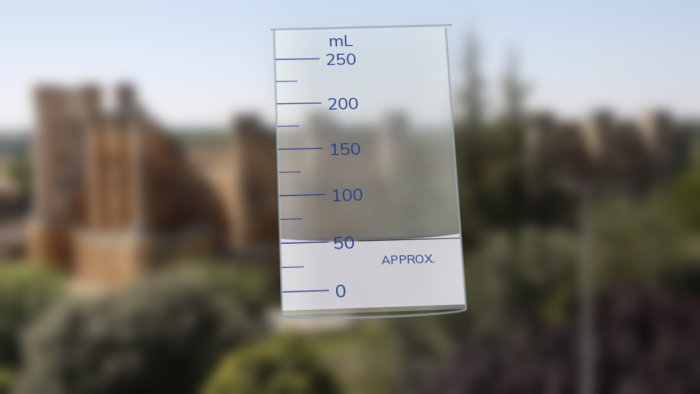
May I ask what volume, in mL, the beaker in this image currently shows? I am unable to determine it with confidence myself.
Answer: 50 mL
